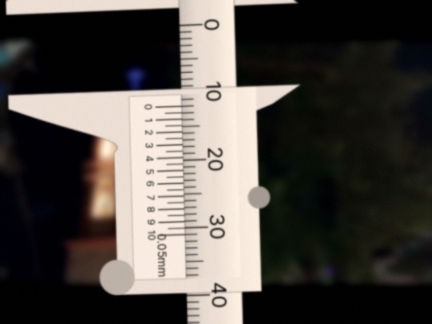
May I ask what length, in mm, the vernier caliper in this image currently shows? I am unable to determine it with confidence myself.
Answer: 12.0 mm
